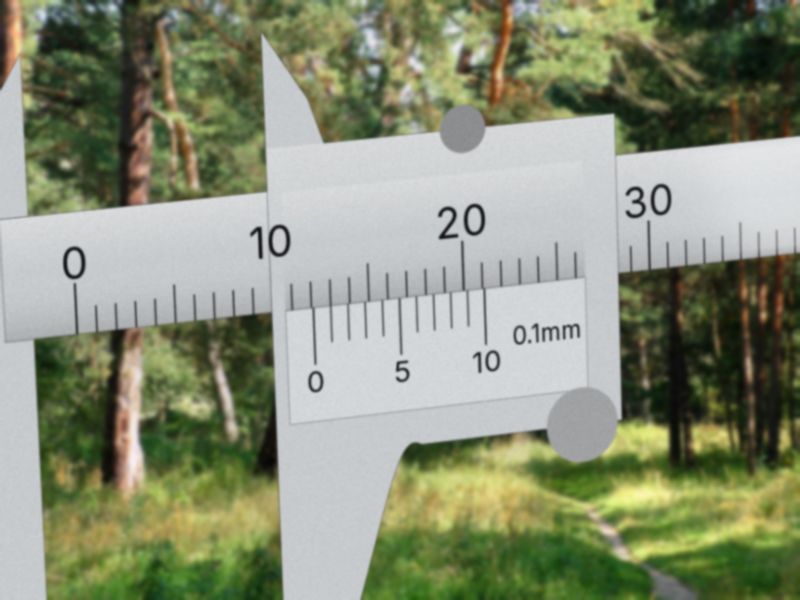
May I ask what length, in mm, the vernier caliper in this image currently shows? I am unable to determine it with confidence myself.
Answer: 12.1 mm
